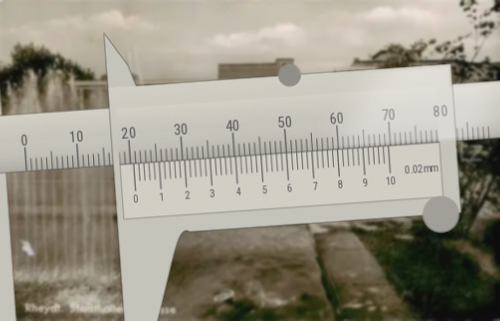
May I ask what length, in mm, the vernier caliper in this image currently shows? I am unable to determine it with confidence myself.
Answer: 20.6 mm
